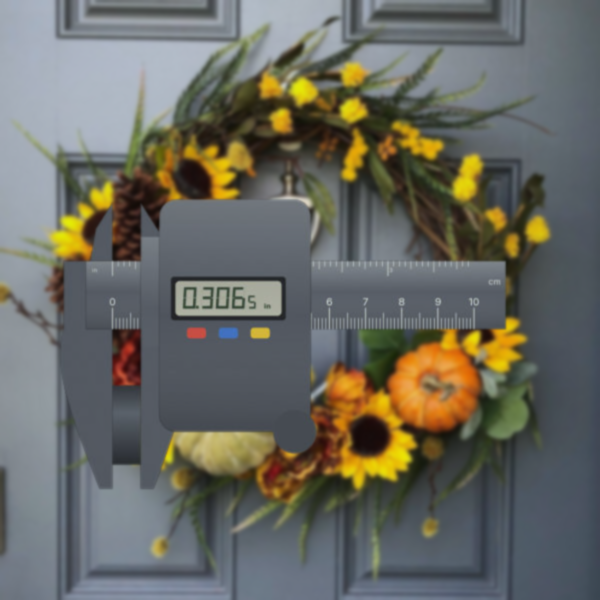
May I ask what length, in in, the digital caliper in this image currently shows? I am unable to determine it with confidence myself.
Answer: 0.3065 in
